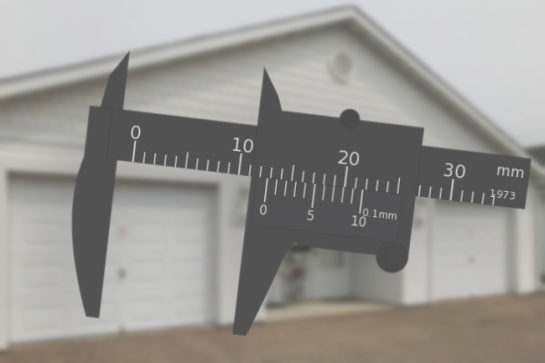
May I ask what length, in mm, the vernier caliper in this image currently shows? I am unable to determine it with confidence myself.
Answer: 12.7 mm
